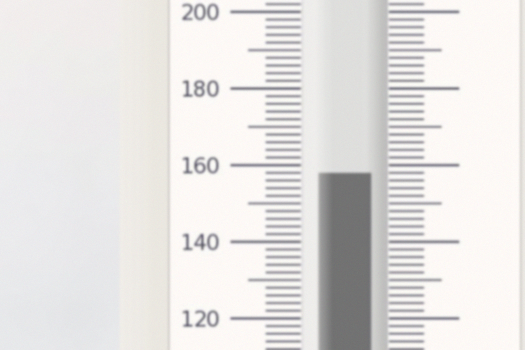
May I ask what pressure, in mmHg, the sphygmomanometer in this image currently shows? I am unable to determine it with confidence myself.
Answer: 158 mmHg
